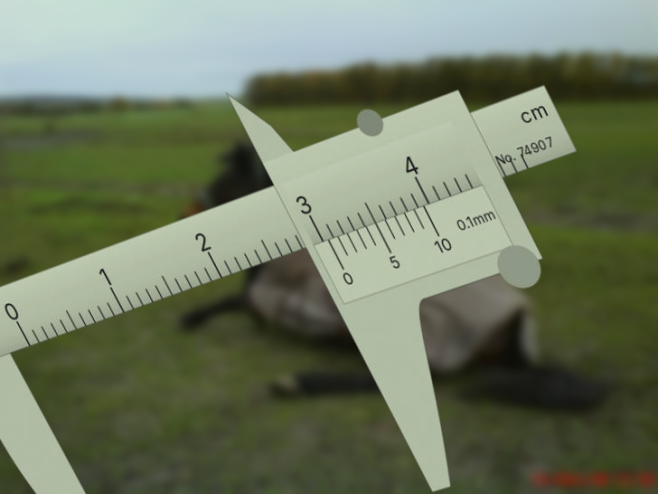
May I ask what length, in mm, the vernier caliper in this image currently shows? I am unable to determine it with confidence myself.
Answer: 30.5 mm
